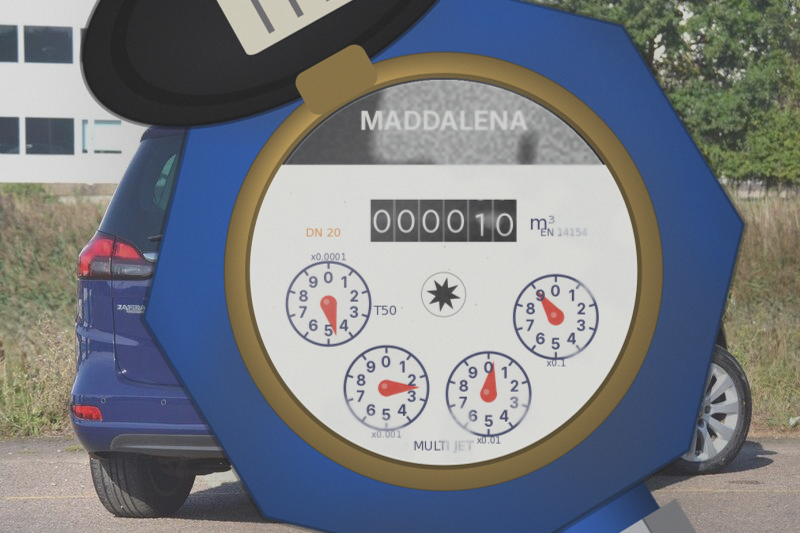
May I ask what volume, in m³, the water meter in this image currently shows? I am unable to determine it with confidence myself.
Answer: 9.9024 m³
